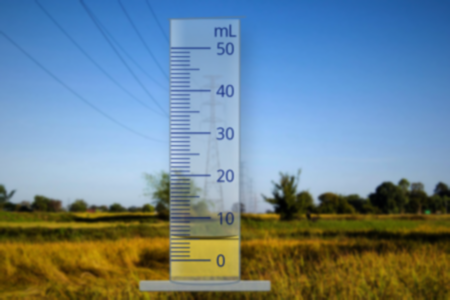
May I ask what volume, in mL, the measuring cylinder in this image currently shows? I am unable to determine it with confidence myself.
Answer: 5 mL
